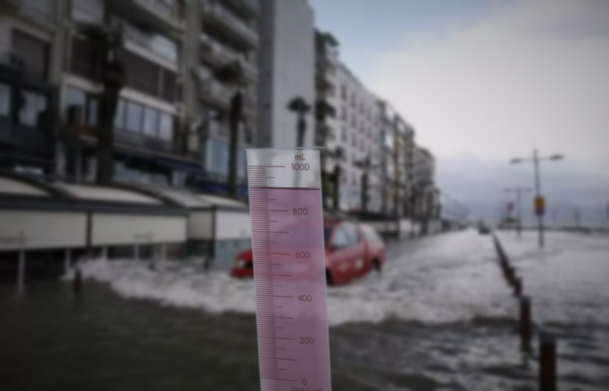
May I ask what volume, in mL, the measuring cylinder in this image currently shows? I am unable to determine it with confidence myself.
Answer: 900 mL
